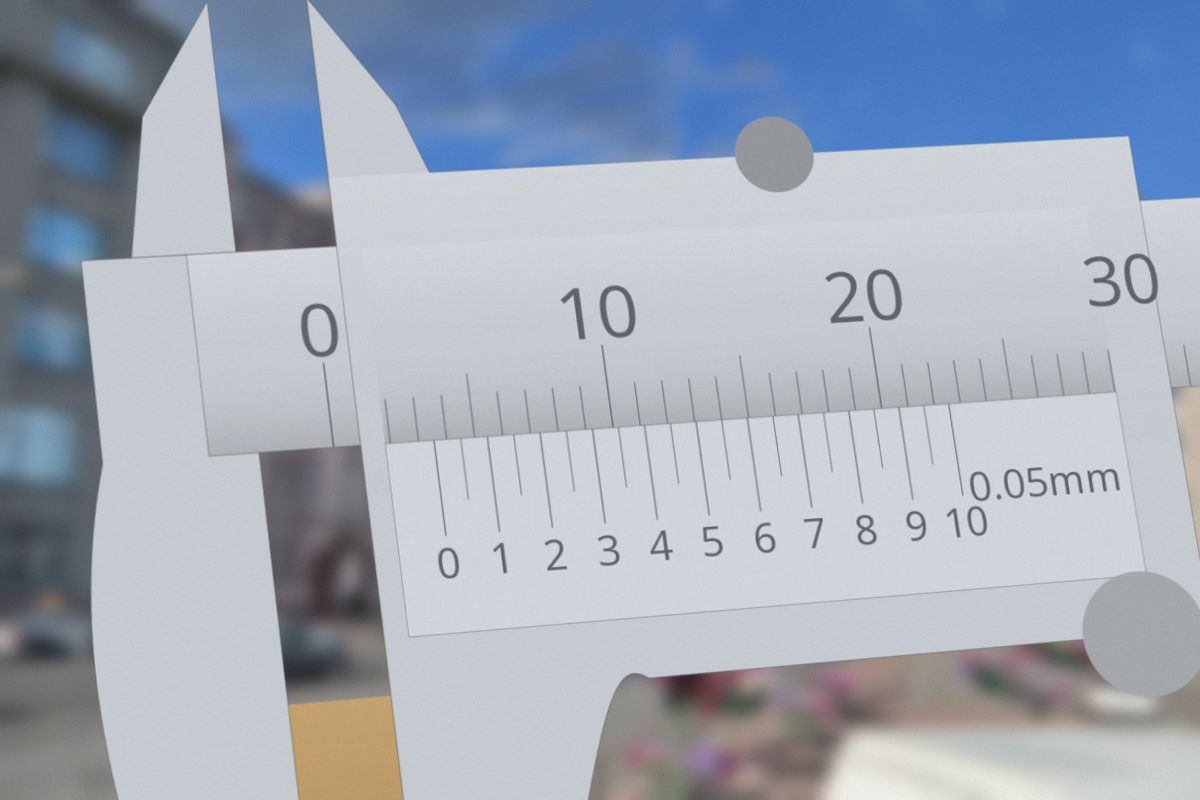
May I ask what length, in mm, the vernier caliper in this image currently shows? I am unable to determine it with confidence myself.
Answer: 3.55 mm
